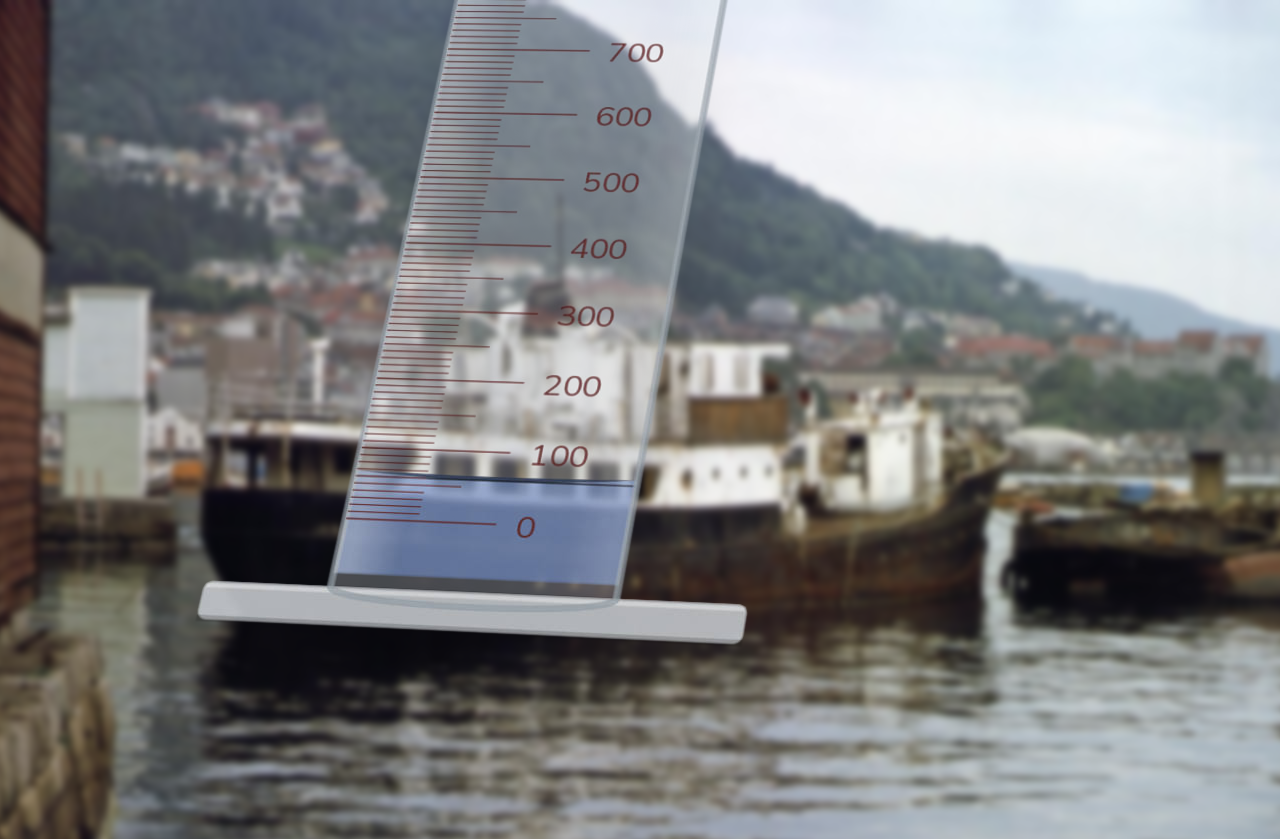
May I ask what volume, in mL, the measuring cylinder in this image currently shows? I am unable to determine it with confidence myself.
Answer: 60 mL
